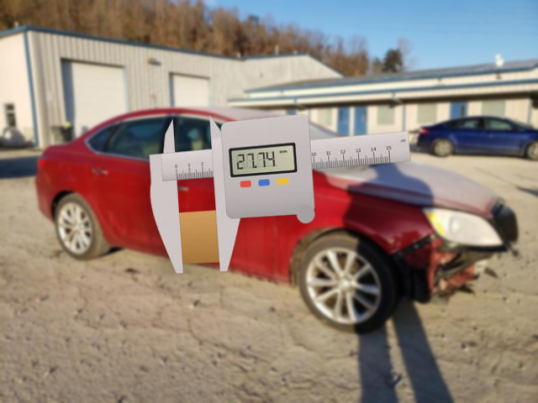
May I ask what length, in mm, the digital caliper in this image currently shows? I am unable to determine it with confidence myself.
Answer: 27.74 mm
